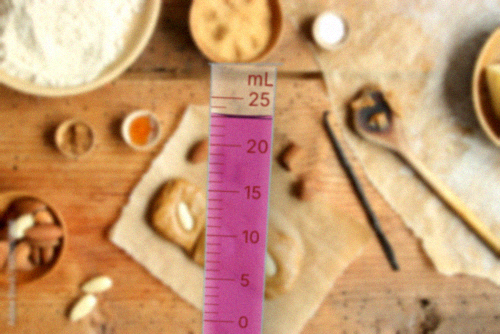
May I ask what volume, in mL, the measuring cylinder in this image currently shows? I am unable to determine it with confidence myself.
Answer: 23 mL
